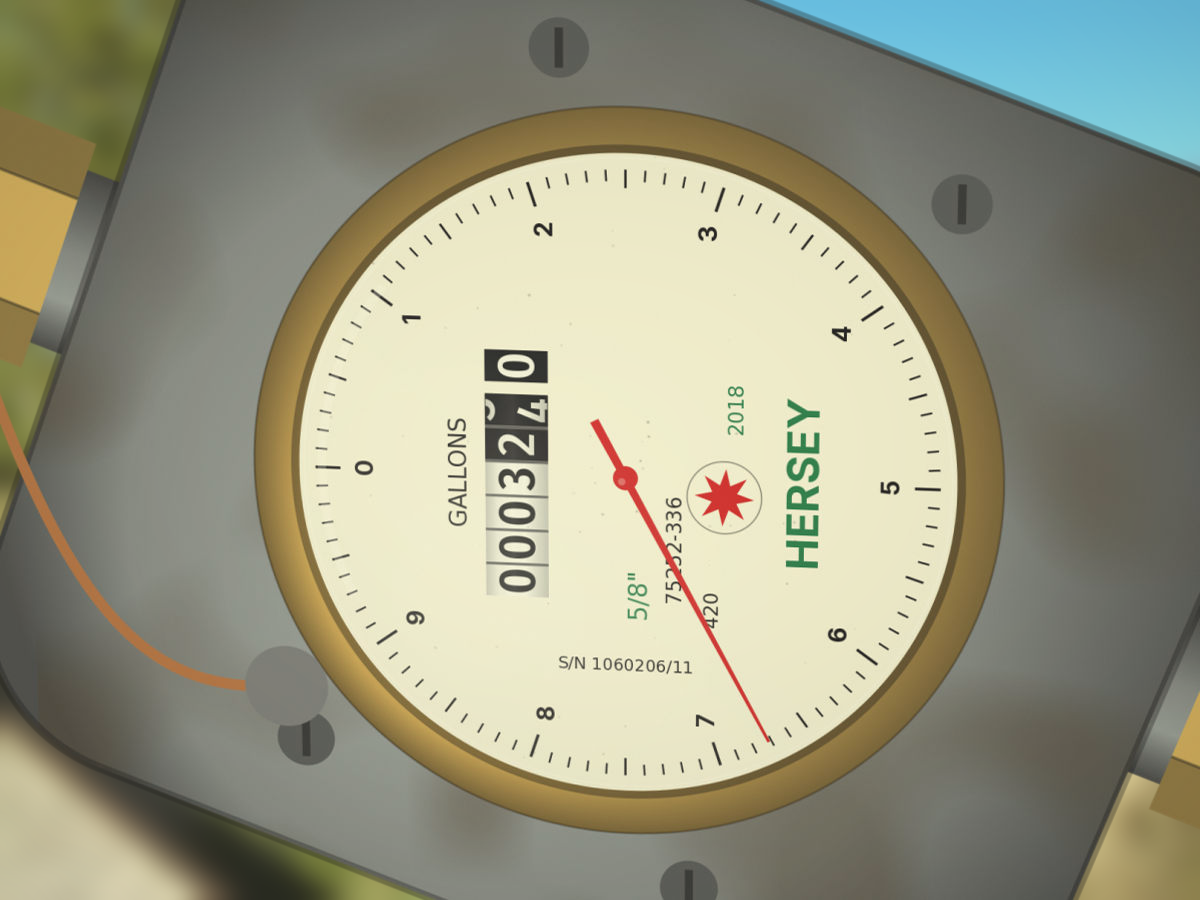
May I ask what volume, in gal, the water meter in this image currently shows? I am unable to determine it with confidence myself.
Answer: 3236.7 gal
